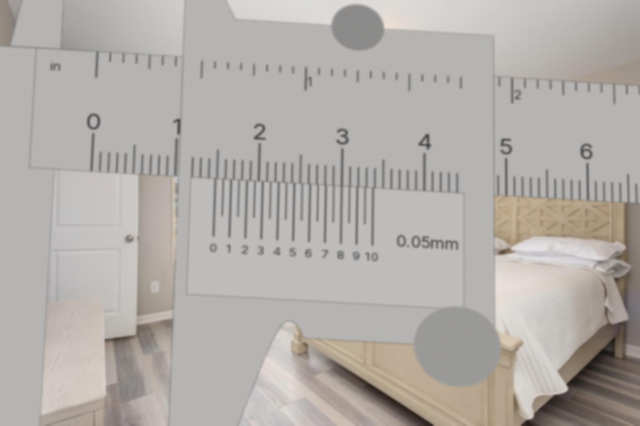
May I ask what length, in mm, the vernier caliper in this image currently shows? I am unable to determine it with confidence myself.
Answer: 14.8 mm
